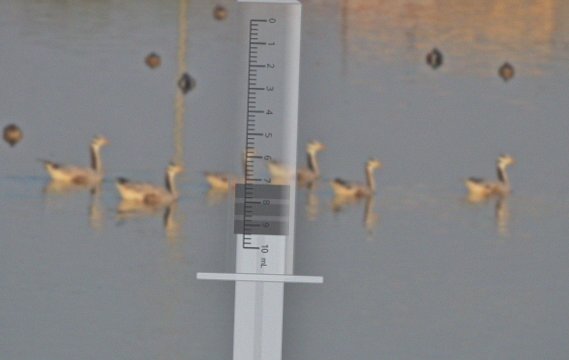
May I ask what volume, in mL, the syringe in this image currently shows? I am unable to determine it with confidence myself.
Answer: 7.2 mL
